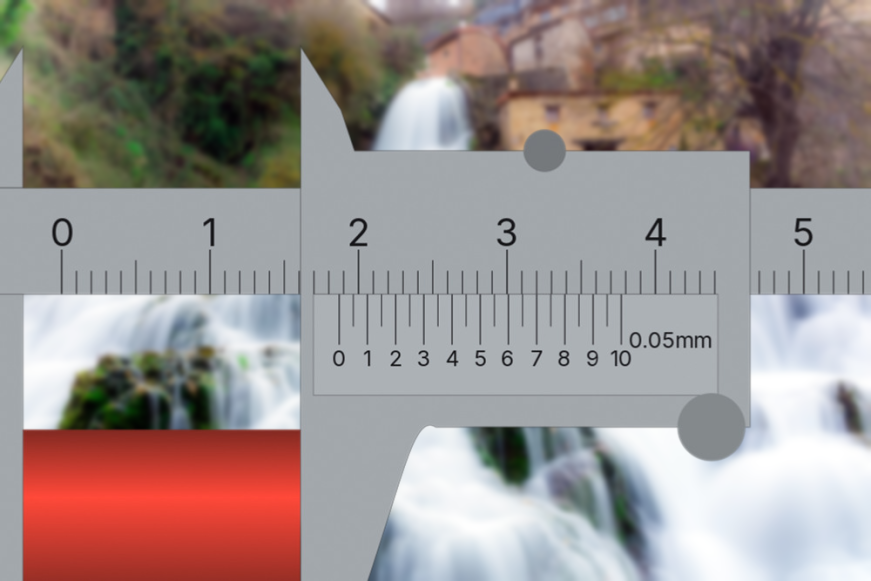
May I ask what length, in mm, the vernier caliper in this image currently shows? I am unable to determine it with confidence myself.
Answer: 18.7 mm
